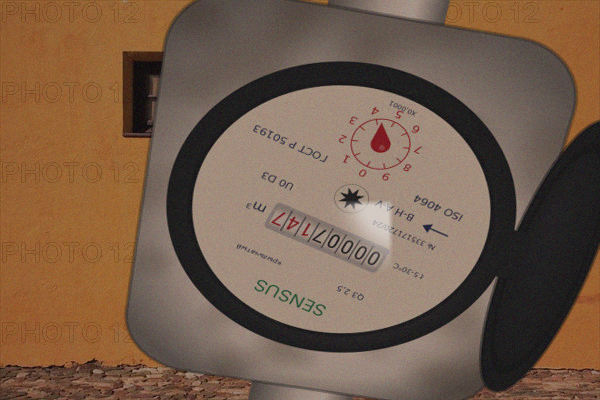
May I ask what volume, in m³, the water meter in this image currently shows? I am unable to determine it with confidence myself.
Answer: 7.1474 m³
